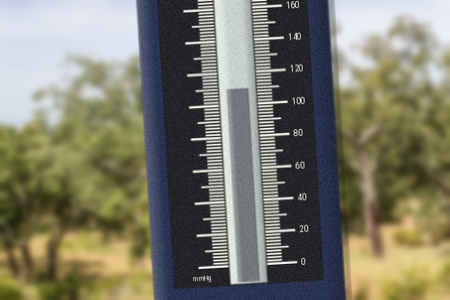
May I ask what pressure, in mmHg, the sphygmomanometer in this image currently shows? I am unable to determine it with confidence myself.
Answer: 110 mmHg
